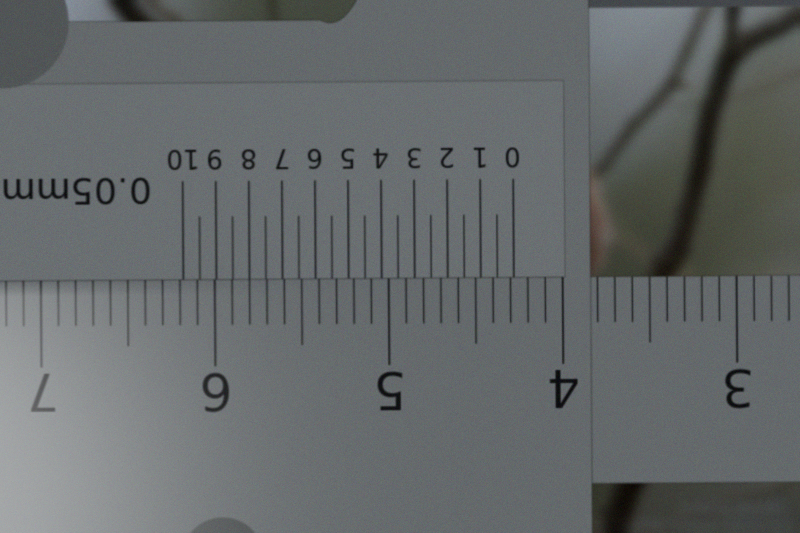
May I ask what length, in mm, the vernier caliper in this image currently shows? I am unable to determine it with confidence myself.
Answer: 42.8 mm
